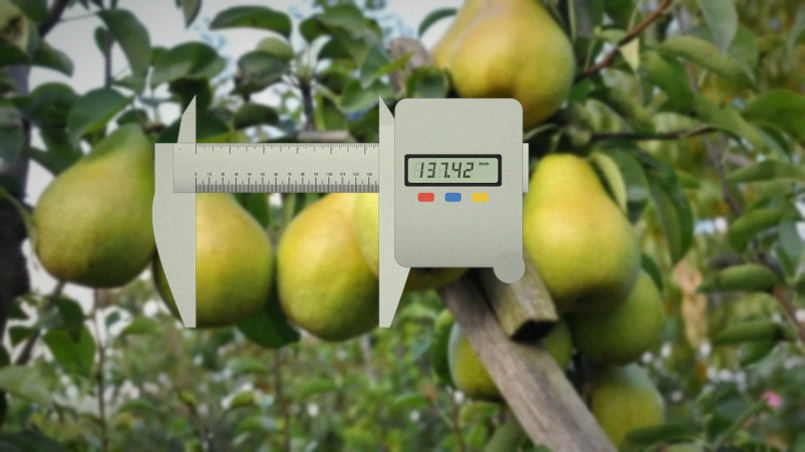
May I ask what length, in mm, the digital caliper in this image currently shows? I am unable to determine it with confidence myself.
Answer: 137.42 mm
